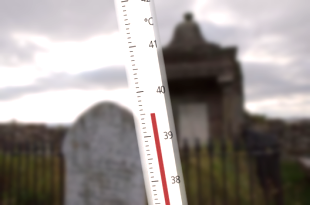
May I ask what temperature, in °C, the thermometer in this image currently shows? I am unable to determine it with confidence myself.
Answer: 39.5 °C
